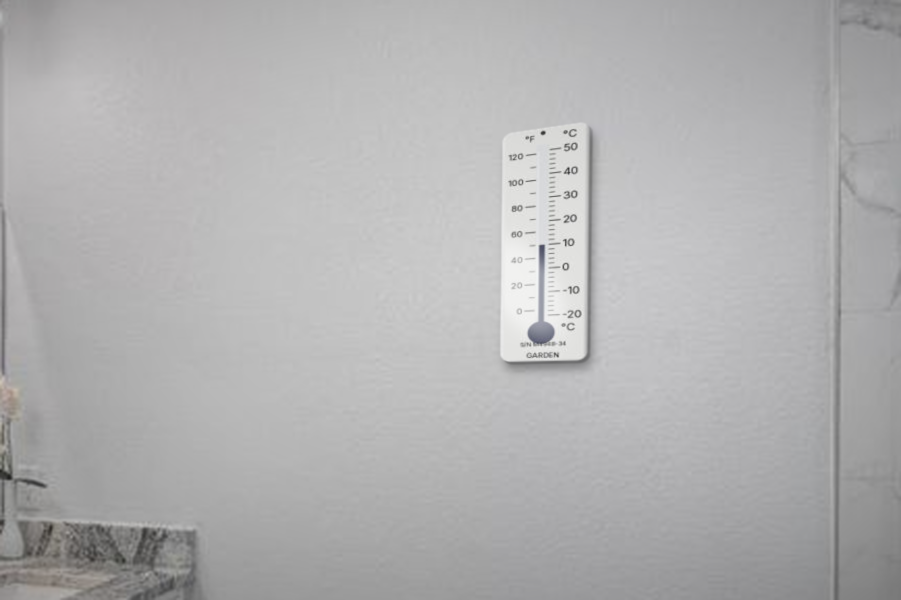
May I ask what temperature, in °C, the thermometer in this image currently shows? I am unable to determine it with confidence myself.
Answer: 10 °C
